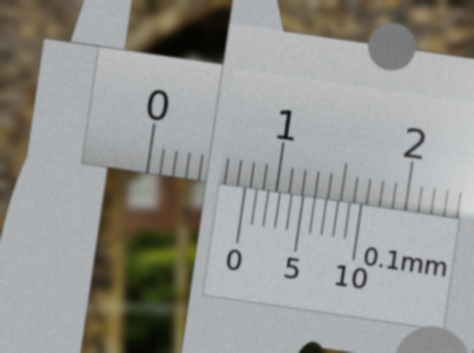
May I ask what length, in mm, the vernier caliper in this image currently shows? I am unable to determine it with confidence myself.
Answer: 7.6 mm
